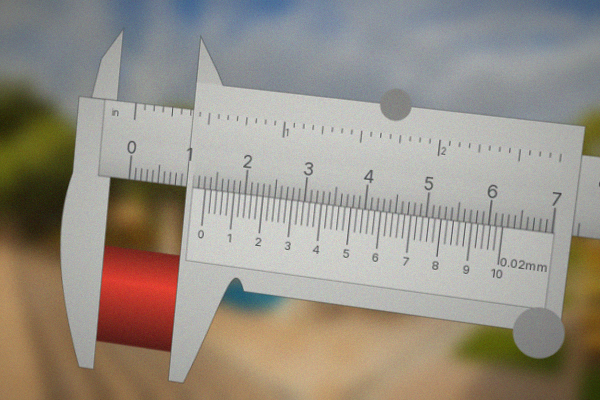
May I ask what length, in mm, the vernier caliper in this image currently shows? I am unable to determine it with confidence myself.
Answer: 13.2 mm
